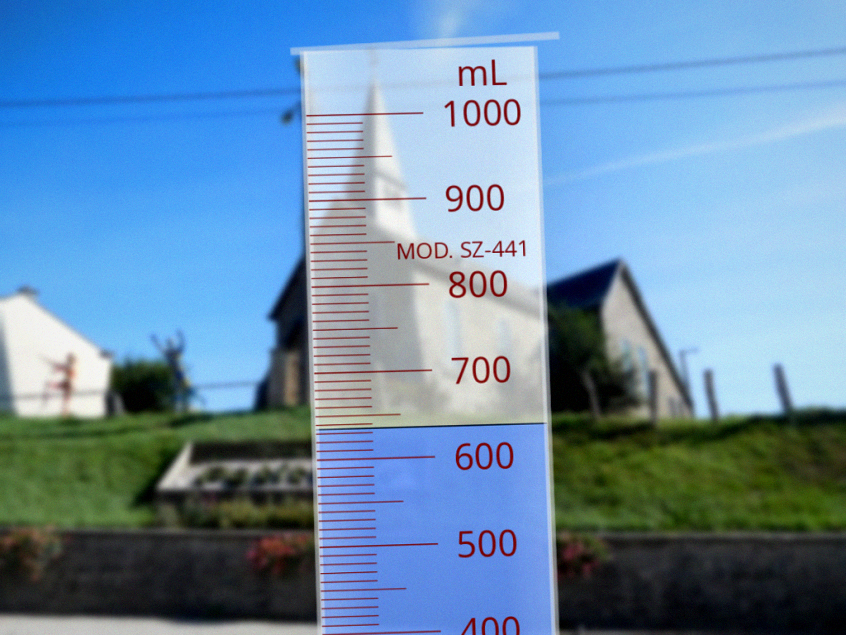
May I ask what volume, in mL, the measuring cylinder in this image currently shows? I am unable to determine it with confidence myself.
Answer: 635 mL
